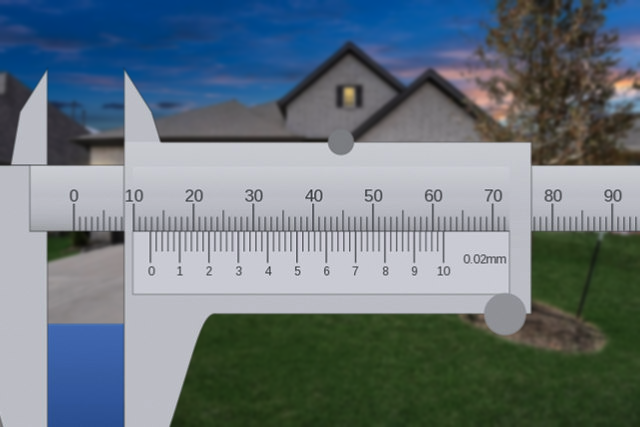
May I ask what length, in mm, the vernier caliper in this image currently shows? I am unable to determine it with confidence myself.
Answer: 12.8 mm
